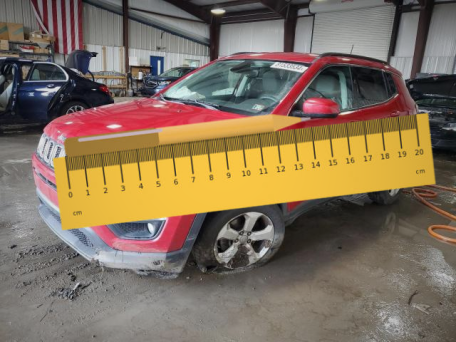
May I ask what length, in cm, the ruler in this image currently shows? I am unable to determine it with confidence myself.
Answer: 14 cm
